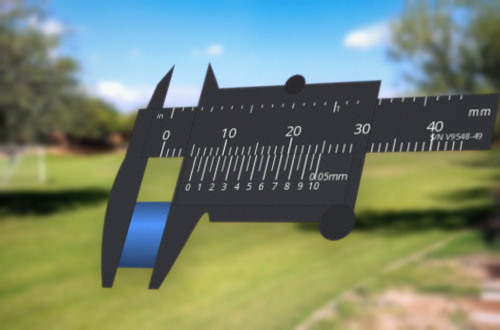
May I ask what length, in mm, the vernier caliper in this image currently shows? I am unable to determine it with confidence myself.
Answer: 5.8 mm
